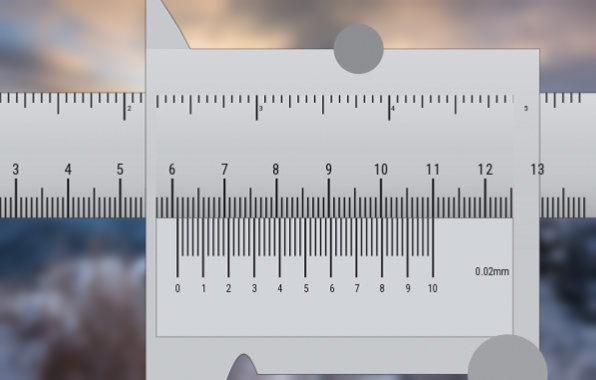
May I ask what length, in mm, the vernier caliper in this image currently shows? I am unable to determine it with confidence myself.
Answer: 61.0 mm
